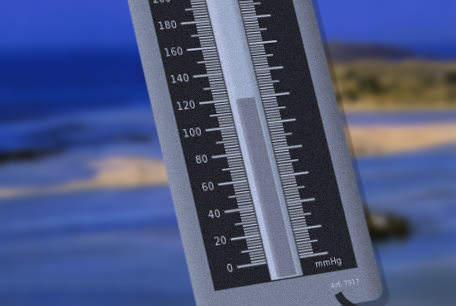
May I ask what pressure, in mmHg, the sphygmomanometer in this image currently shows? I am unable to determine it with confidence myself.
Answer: 120 mmHg
